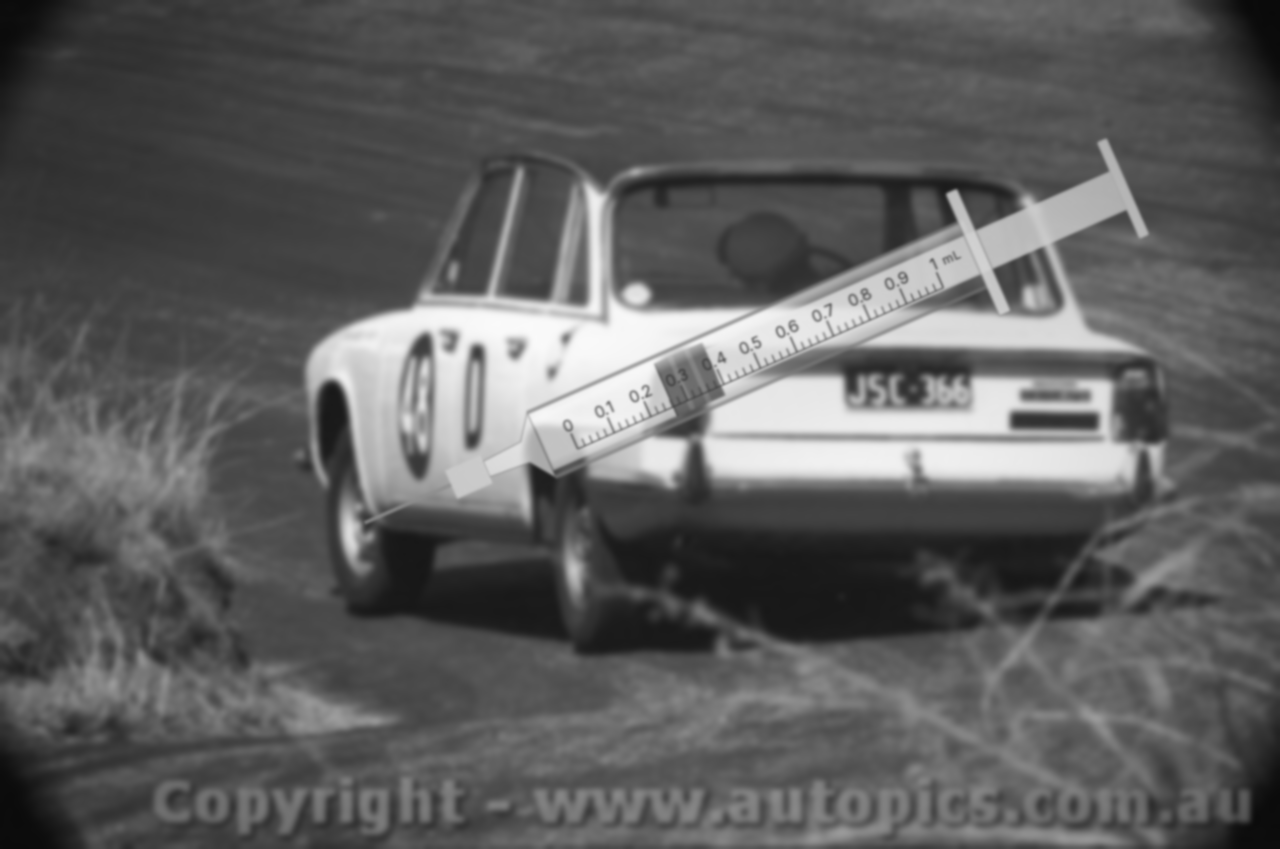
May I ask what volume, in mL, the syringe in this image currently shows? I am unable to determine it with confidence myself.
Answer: 0.26 mL
